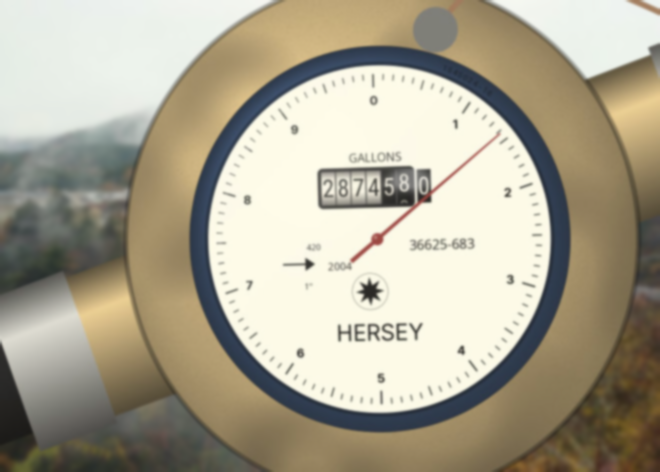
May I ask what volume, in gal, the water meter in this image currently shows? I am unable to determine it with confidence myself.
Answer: 2874581.4 gal
